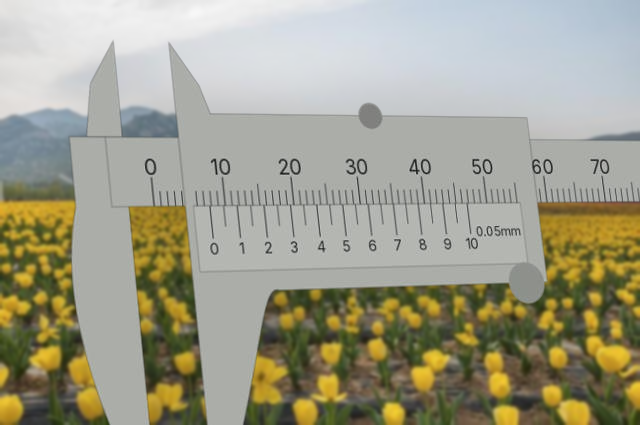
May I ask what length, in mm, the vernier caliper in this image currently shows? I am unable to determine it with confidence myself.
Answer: 7.8 mm
